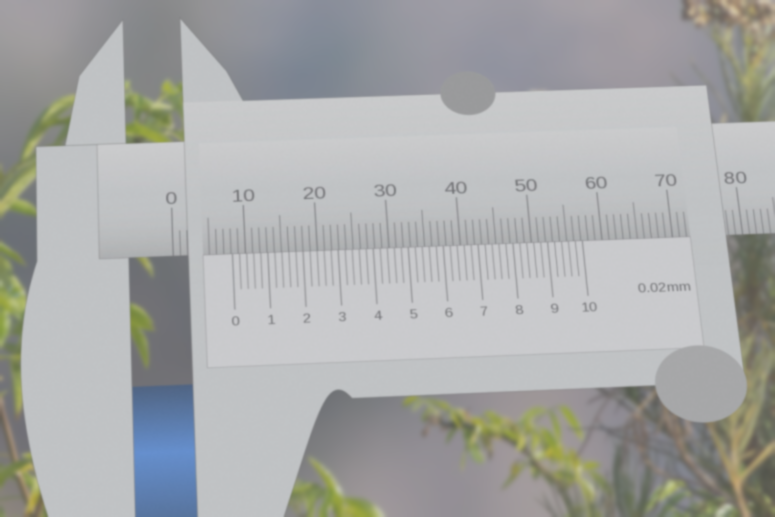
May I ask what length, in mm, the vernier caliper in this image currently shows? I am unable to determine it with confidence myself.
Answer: 8.2 mm
